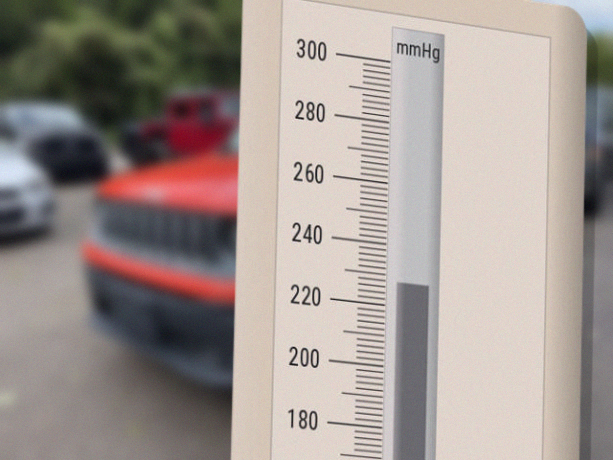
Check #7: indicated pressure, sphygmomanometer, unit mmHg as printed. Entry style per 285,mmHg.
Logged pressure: 228,mmHg
